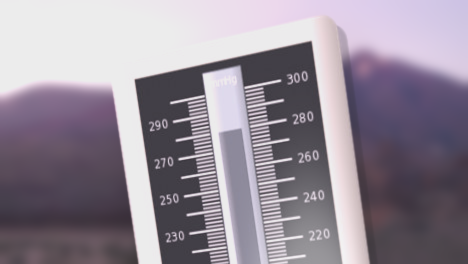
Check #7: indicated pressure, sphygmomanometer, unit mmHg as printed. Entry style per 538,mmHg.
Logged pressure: 280,mmHg
